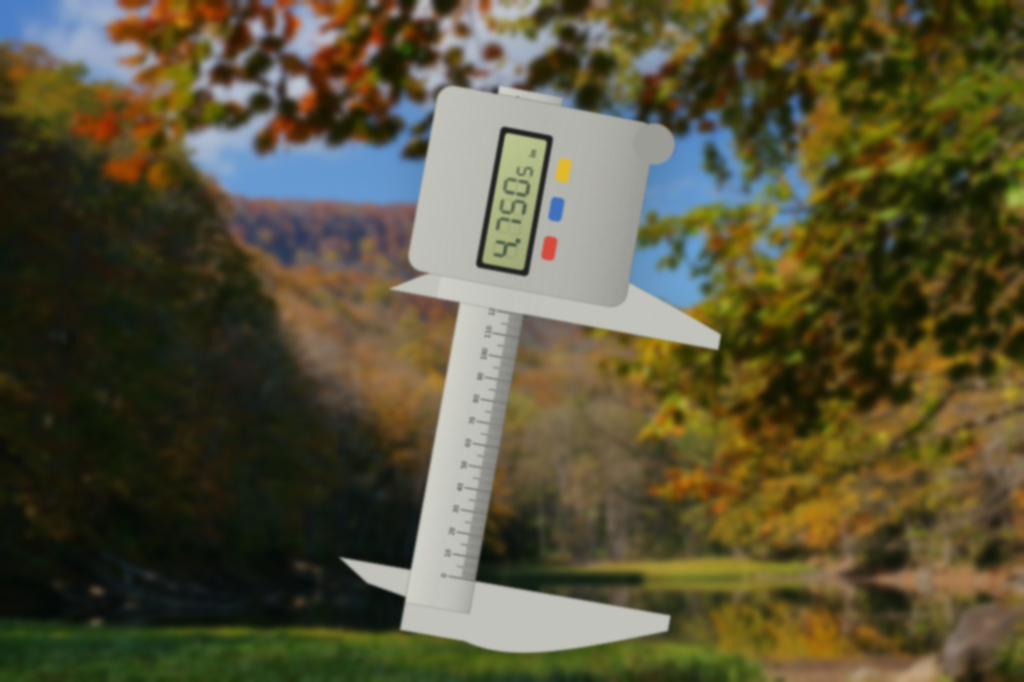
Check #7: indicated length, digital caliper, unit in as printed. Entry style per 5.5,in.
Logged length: 4.7505,in
